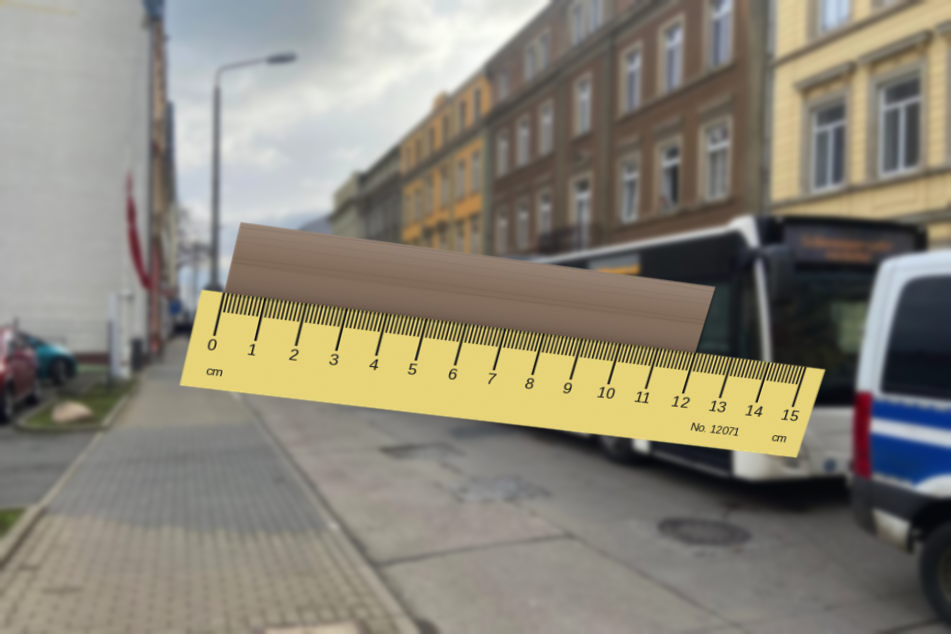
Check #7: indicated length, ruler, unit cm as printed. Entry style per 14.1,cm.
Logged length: 12,cm
